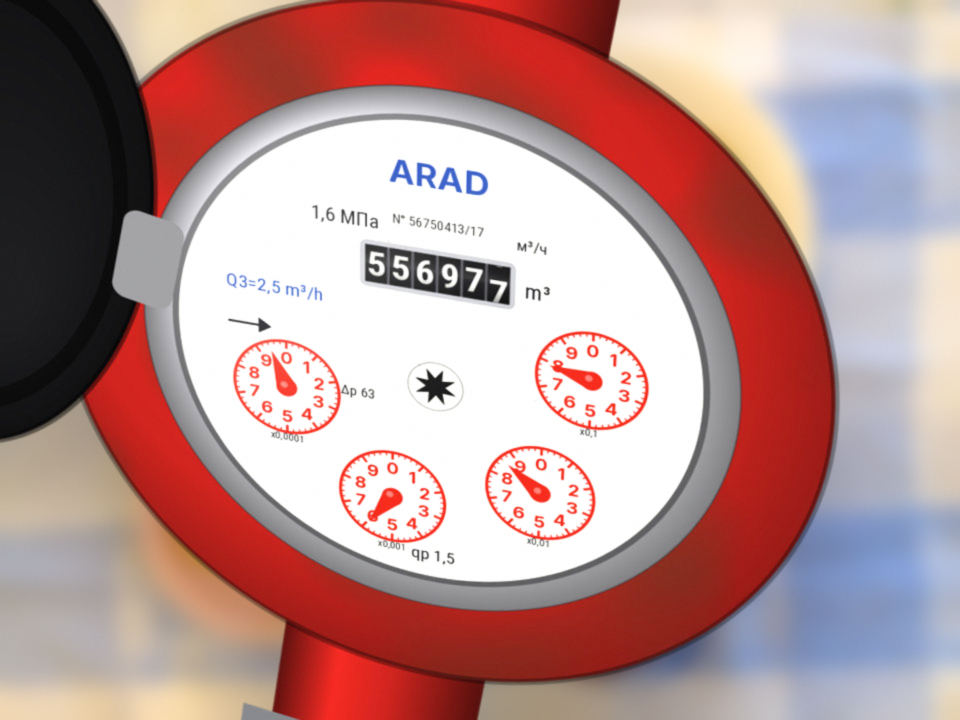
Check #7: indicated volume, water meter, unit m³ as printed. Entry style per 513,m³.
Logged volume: 556976.7859,m³
